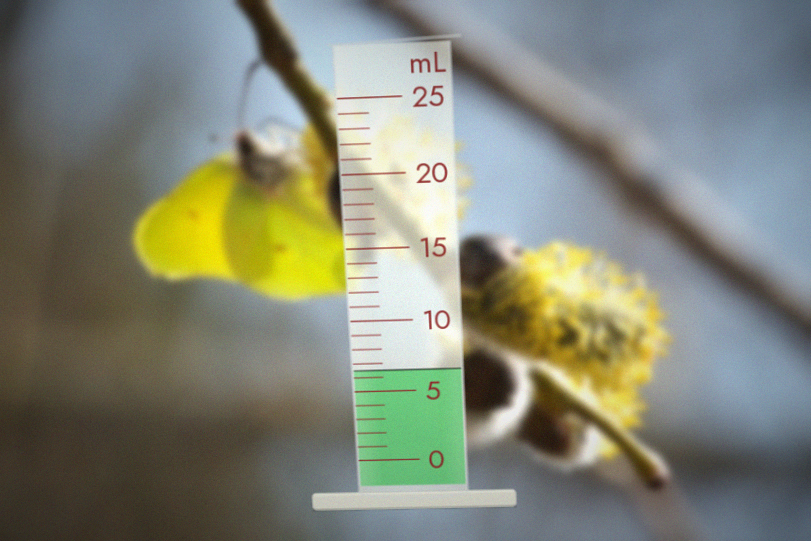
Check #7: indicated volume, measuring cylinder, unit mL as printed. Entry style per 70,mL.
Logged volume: 6.5,mL
